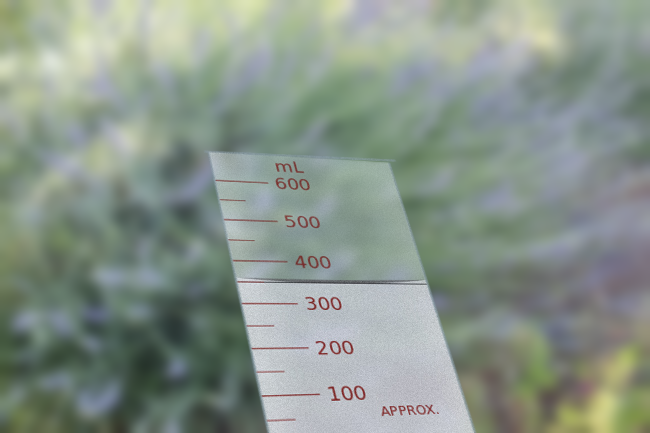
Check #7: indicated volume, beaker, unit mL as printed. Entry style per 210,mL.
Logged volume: 350,mL
